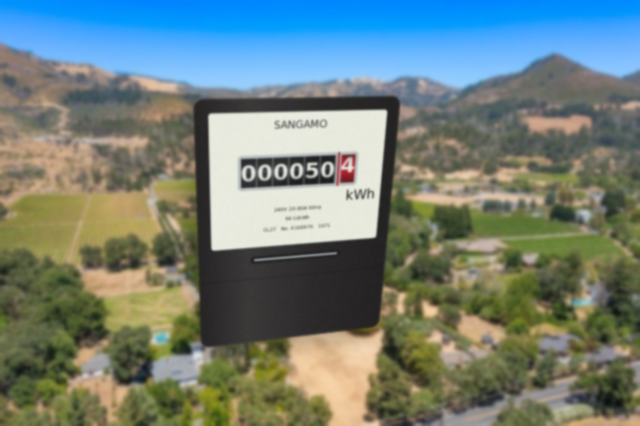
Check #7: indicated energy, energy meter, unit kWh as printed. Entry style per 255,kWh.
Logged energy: 50.4,kWh
